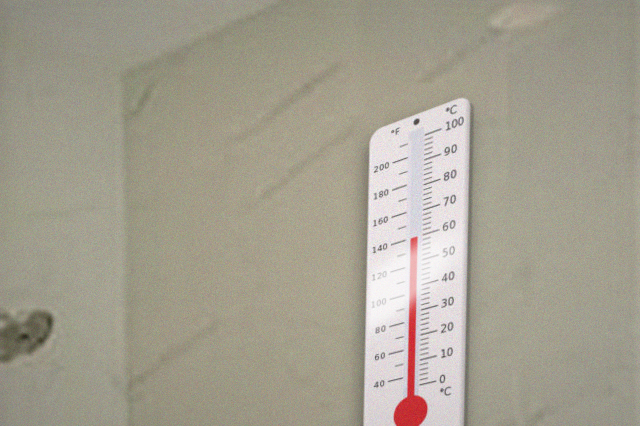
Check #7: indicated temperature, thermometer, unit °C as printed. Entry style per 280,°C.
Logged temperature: 60,°C
